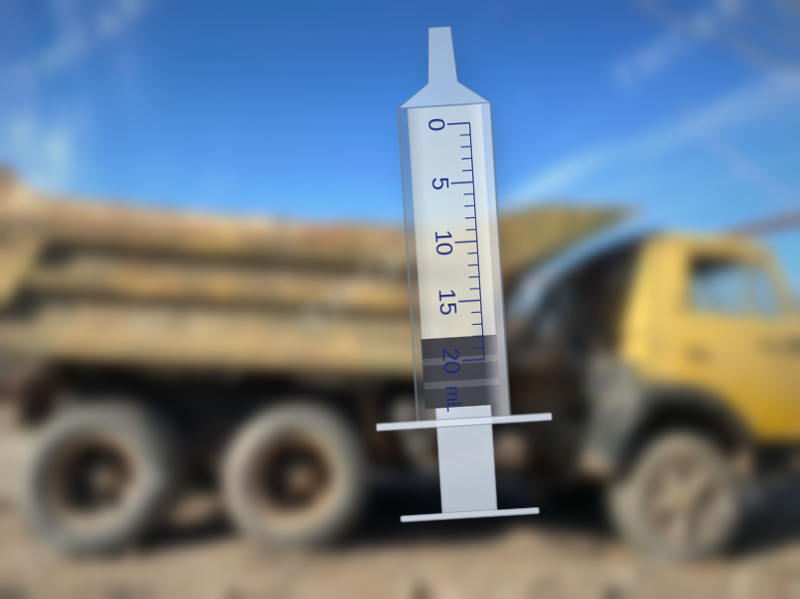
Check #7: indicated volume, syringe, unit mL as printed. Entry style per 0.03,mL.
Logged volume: 18,mL
